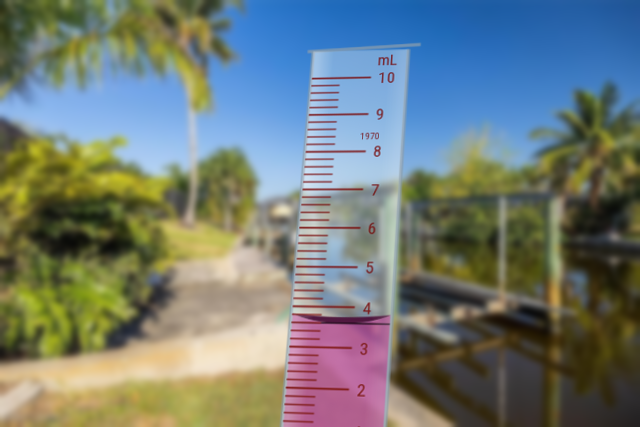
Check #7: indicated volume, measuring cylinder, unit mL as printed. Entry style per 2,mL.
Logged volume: 3.6,mL
